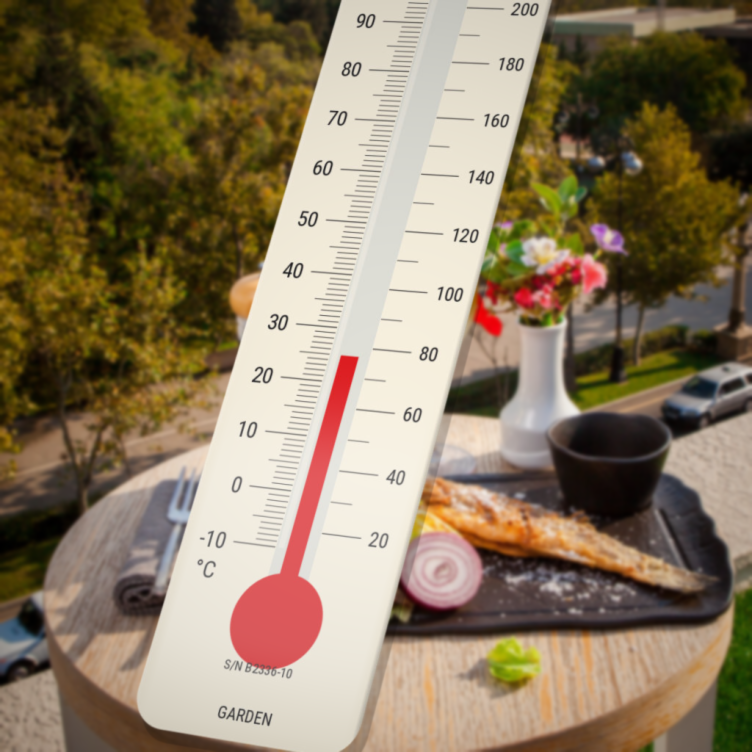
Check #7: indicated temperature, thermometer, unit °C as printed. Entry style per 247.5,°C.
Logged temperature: 25,°C
